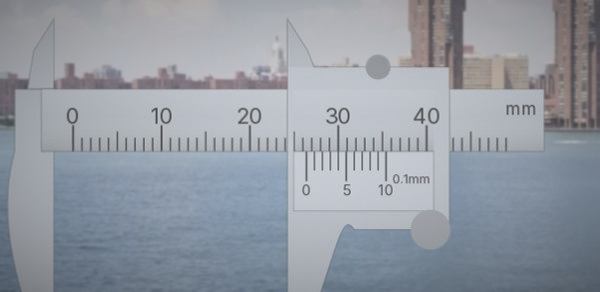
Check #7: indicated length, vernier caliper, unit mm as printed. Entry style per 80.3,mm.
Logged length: 26.4,mm
